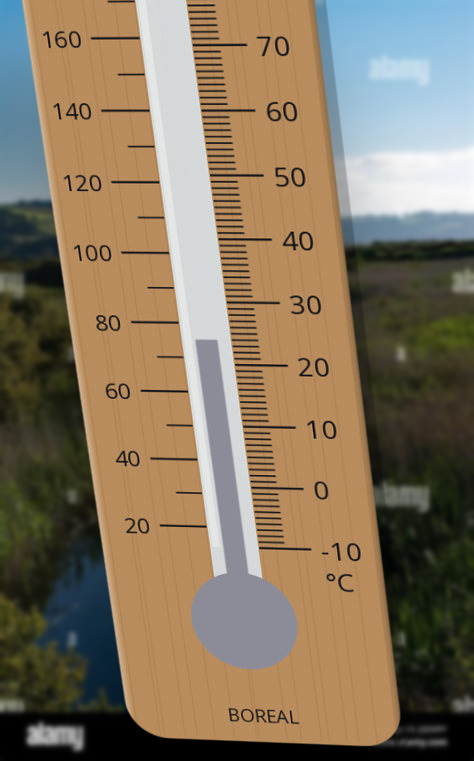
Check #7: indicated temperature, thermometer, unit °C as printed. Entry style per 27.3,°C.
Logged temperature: 24,°C
